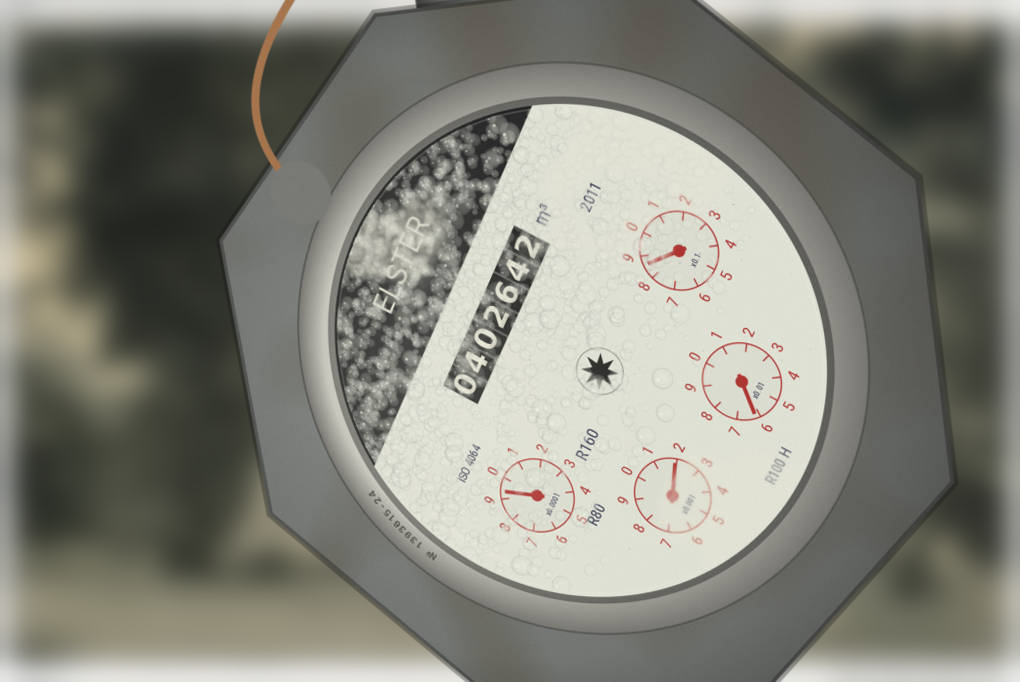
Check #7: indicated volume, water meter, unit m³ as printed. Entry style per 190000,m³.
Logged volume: 402642.8619,m³
